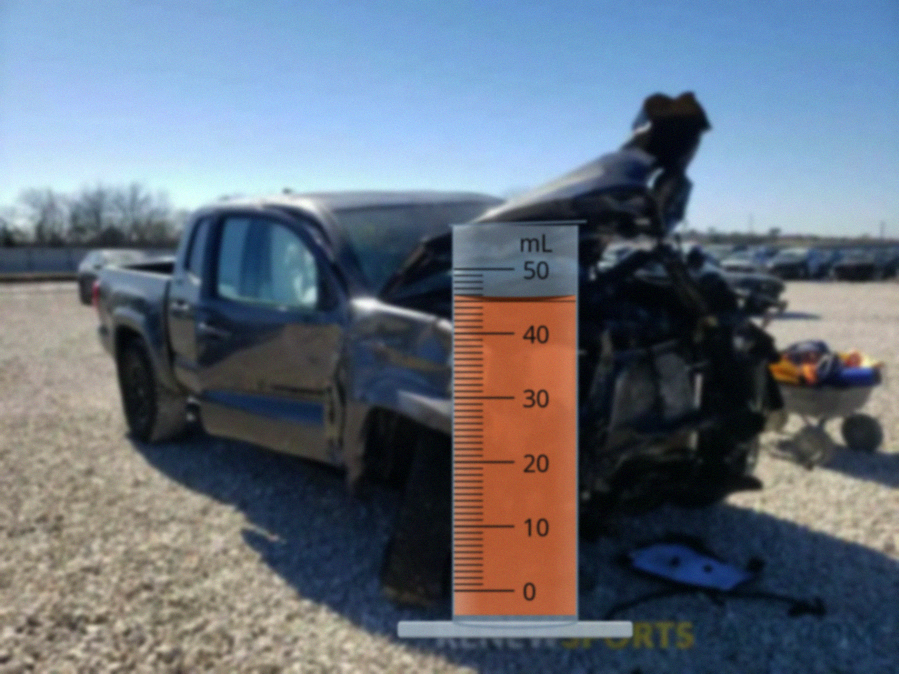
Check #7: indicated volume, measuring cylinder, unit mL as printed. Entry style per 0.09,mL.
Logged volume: 45,mL
